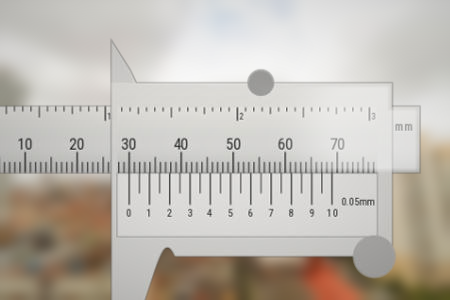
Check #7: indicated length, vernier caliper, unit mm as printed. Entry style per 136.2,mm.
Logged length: 30.0,mm
